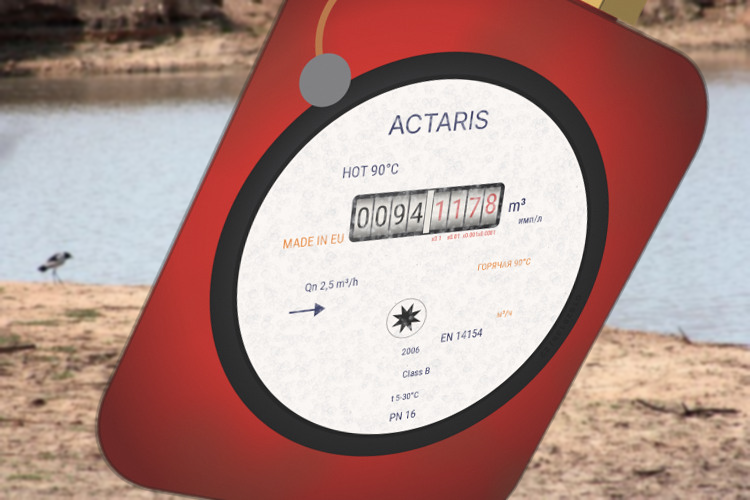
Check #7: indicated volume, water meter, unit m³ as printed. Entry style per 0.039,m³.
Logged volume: 94.1178,m³
